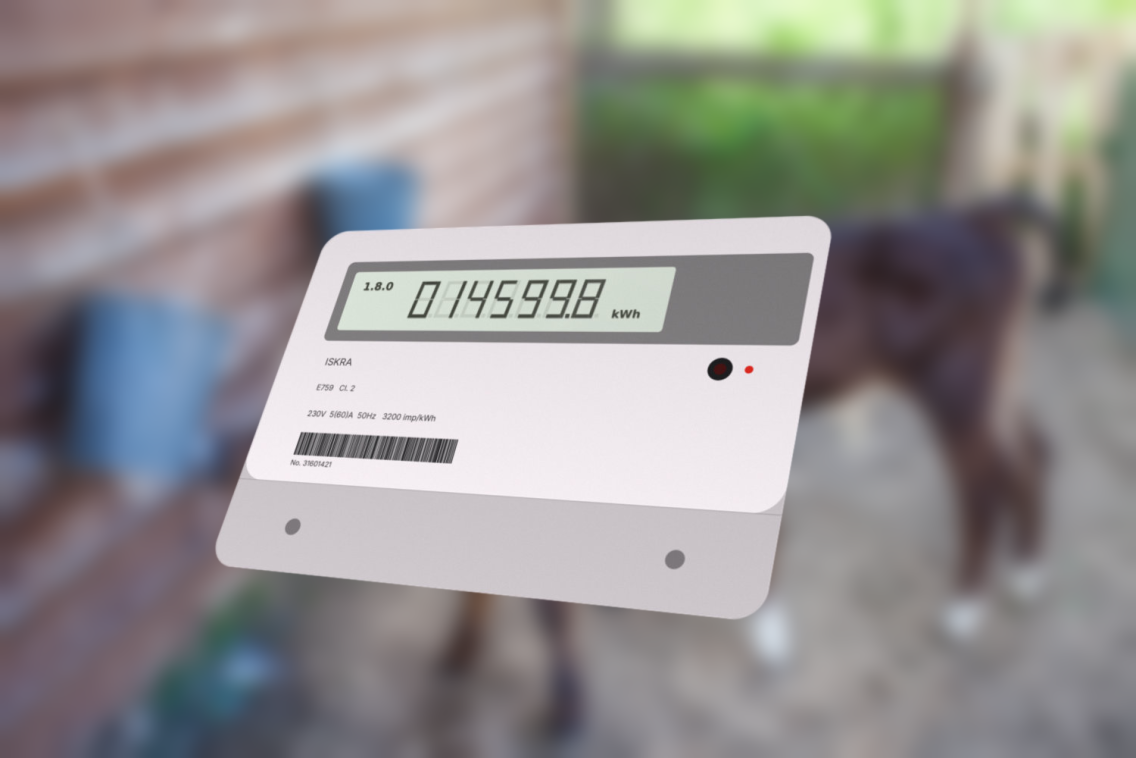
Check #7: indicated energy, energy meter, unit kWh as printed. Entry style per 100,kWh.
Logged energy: 14599.8,kWh
